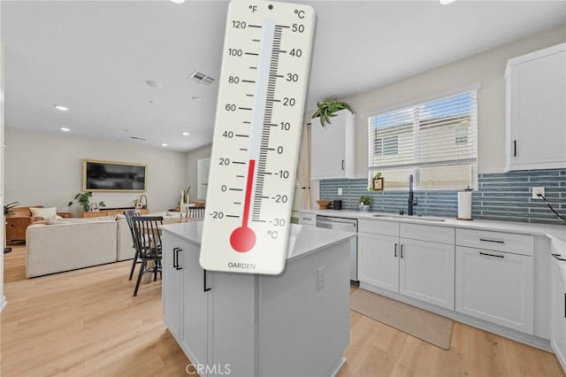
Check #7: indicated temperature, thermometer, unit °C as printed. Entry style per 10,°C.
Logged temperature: -5,°C
